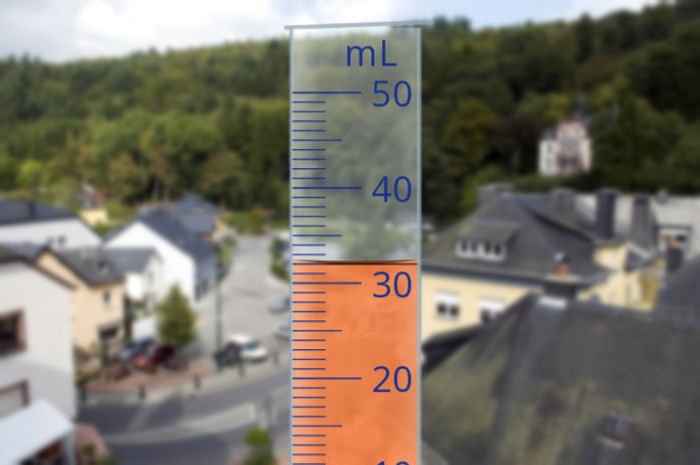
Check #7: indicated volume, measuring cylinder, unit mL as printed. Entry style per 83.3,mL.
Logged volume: 32,mL
